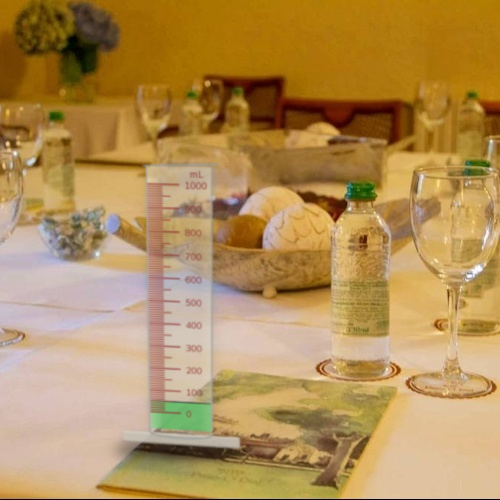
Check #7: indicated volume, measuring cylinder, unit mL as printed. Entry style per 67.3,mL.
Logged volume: 50,mL
